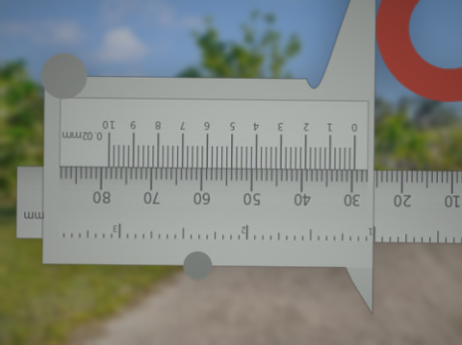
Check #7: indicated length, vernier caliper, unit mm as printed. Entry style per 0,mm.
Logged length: 29.5,mm
